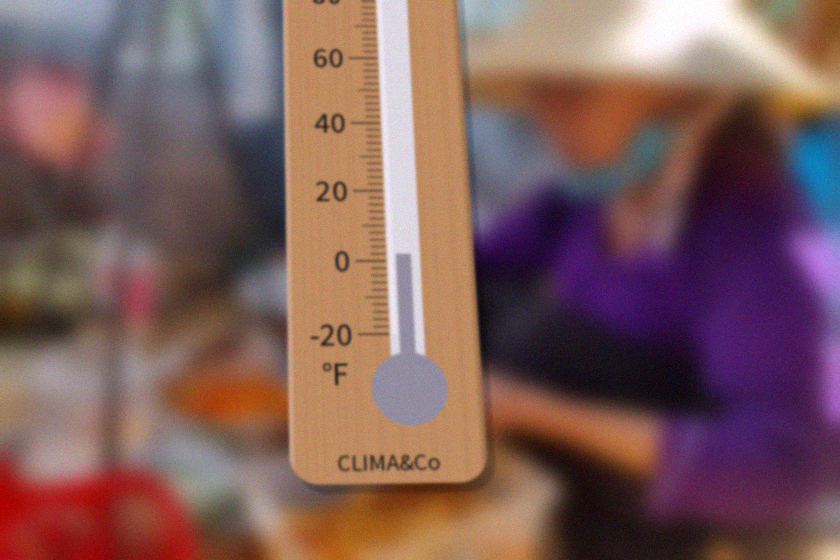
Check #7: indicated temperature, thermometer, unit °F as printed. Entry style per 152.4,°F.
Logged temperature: 2,°F
